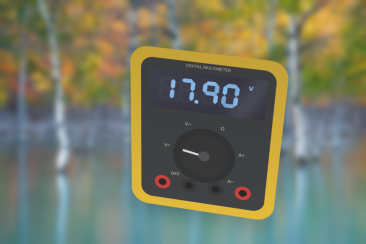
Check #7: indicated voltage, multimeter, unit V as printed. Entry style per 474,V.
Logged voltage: 17.90,V
